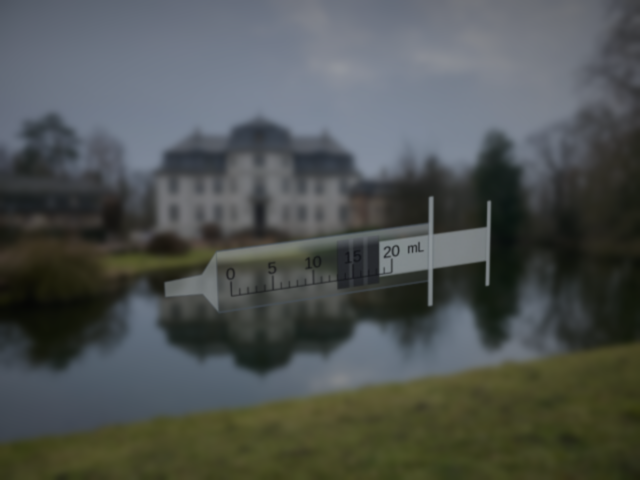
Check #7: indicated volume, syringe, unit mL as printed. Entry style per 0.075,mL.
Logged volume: 13,mL
